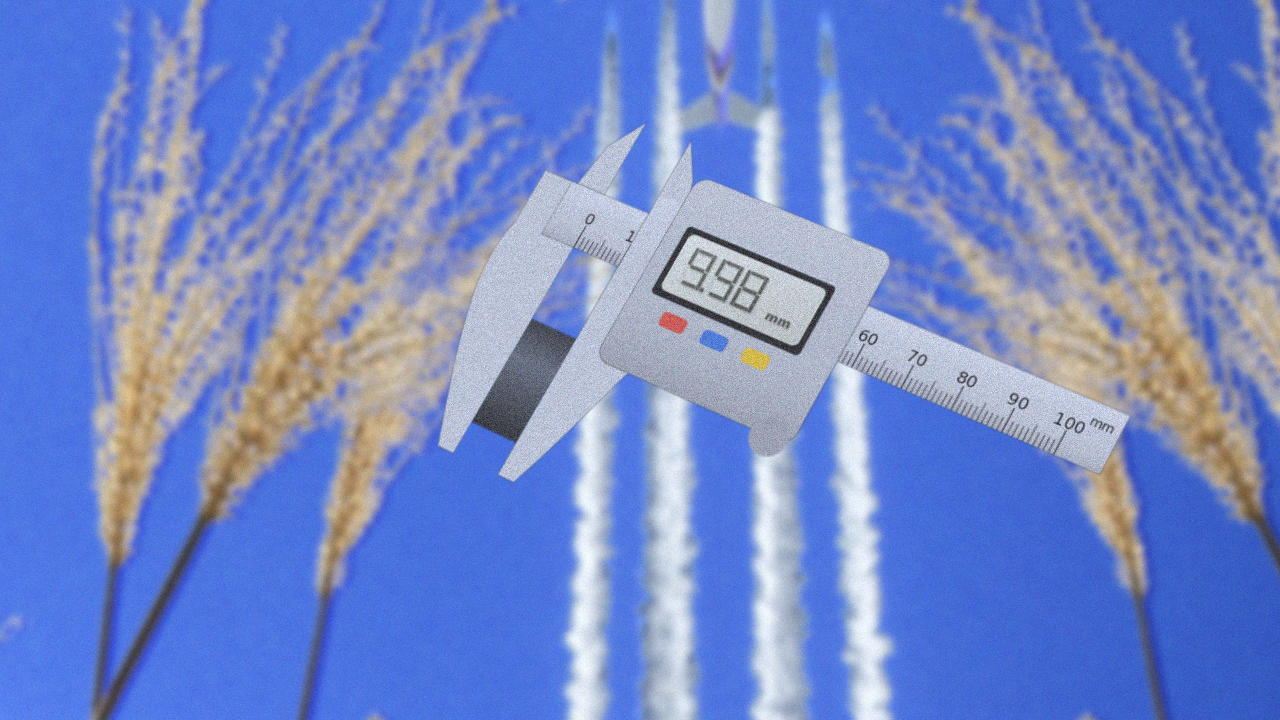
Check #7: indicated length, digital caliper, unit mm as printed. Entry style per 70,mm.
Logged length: 9.98,mm
